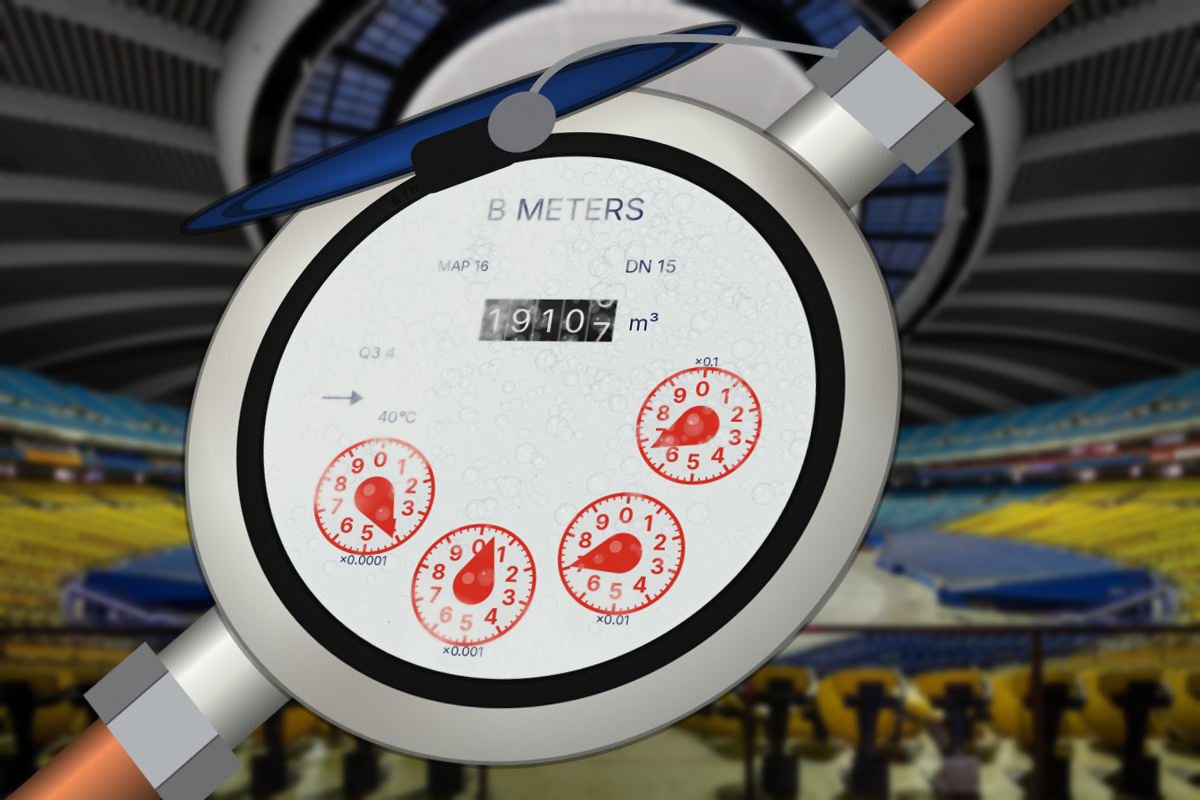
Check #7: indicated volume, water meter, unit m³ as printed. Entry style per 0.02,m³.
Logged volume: 19106.6704,m³
